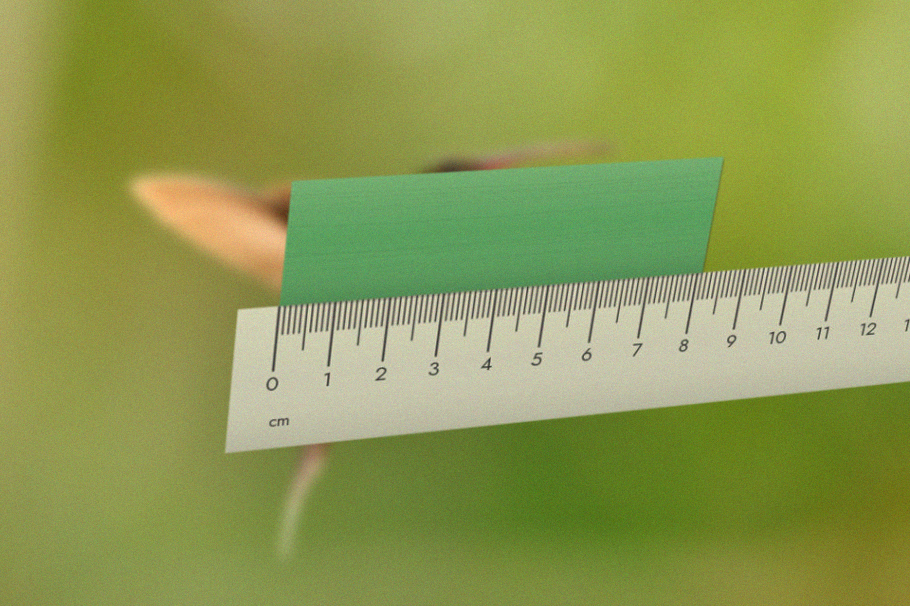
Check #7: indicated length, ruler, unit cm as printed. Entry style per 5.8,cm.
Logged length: 8.1,cm
